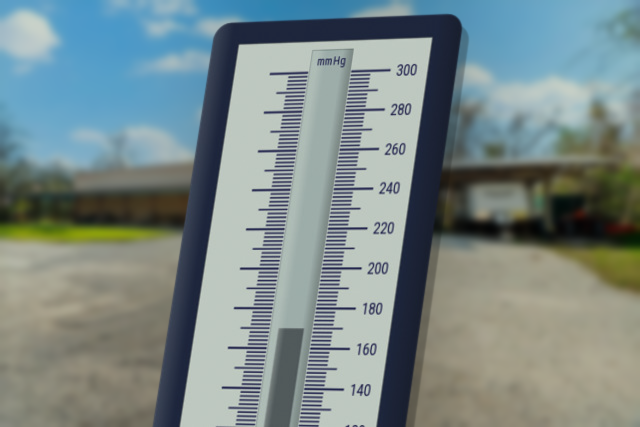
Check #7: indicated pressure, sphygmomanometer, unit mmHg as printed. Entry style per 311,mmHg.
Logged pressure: 170,mmHg
